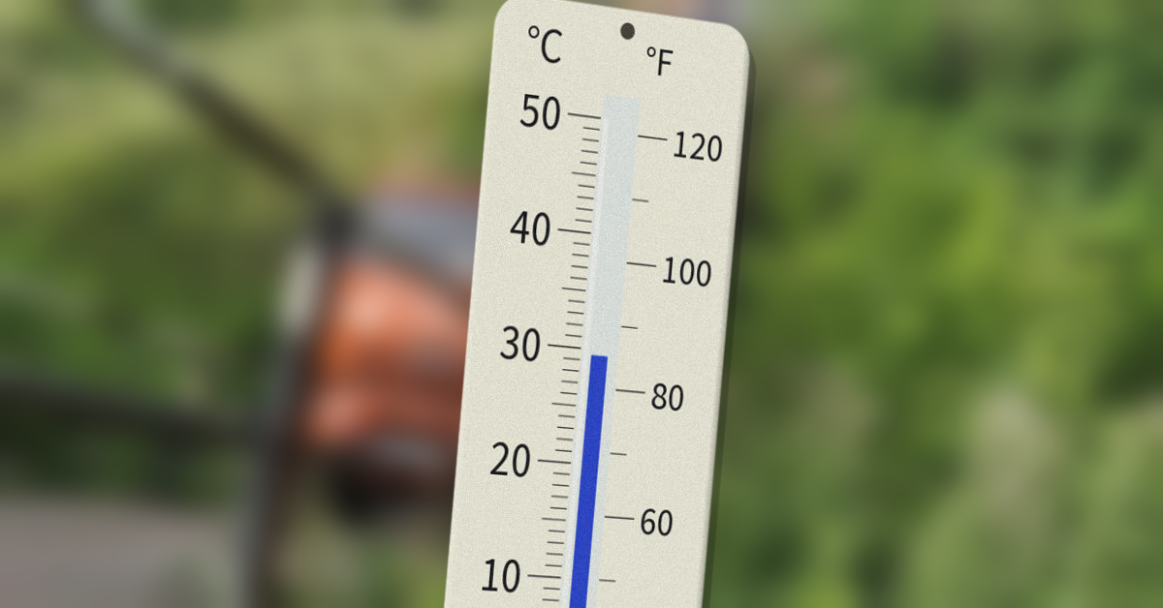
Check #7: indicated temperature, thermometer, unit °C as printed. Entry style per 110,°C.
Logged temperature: 29.5,°C
